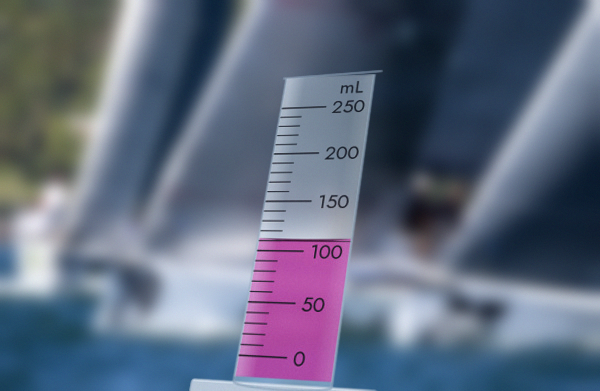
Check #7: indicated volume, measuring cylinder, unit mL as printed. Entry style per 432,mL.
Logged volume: 110,mL
